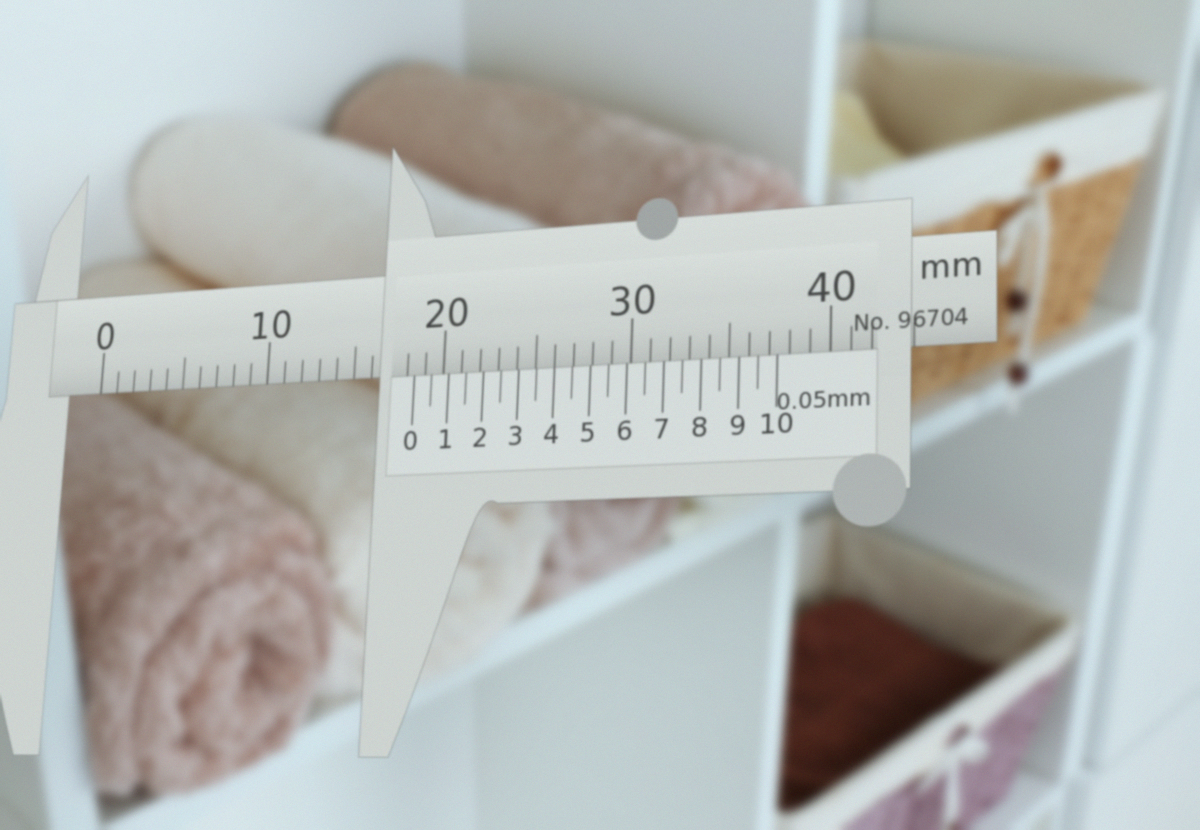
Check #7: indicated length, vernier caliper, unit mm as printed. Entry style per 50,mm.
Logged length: 18.4,mm
